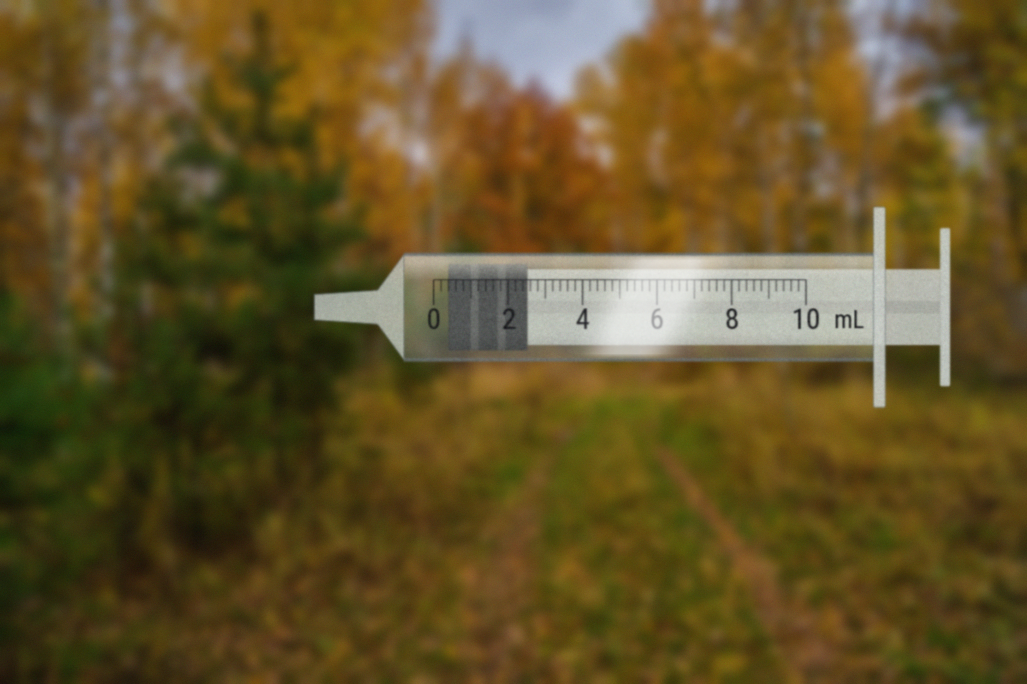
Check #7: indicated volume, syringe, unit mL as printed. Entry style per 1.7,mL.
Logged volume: 0.4,mL
